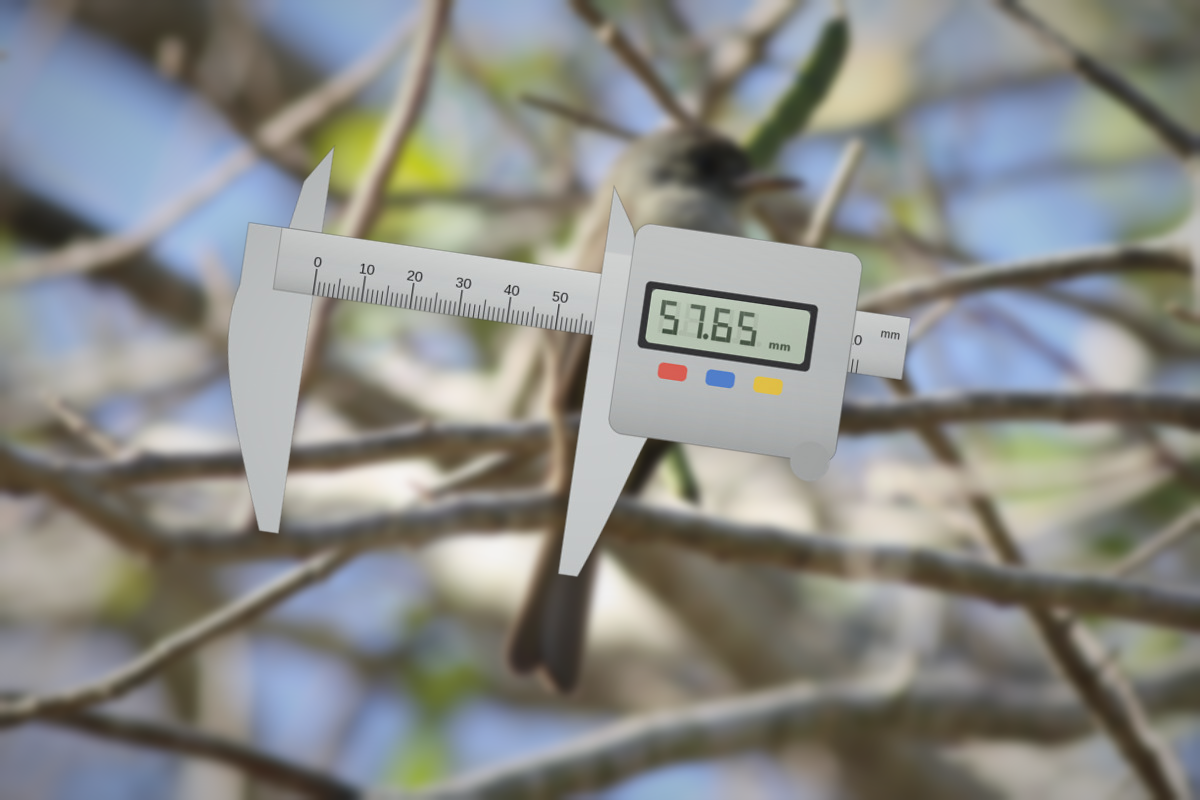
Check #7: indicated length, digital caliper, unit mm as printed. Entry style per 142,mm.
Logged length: 57.65,mm
